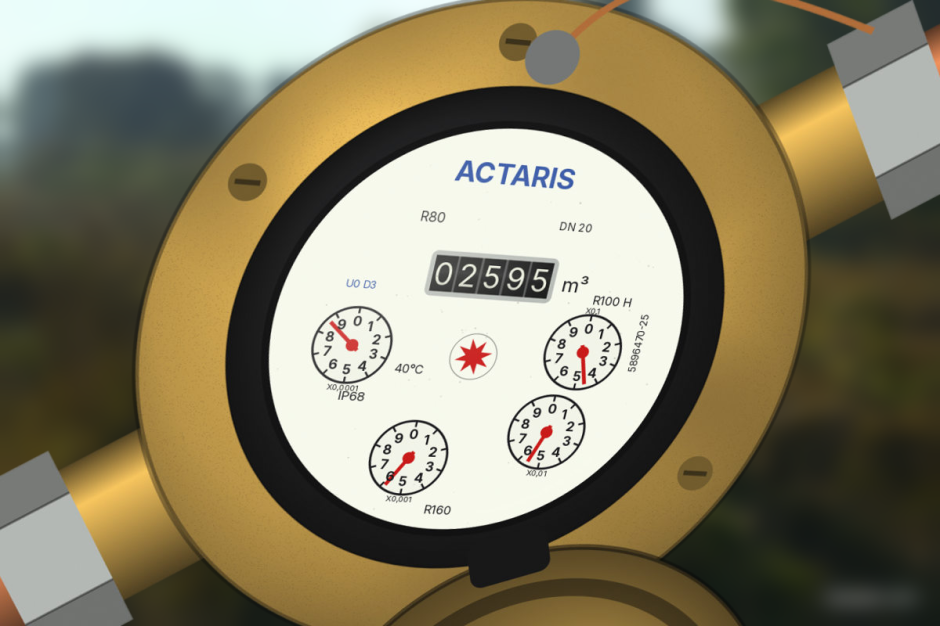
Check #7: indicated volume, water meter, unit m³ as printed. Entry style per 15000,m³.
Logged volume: 2595.4558,m³
